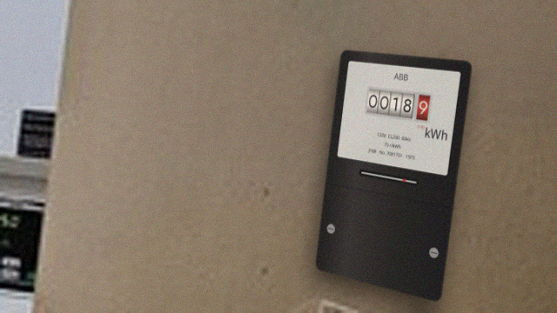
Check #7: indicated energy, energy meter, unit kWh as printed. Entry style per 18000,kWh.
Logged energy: 18.9,kWh
